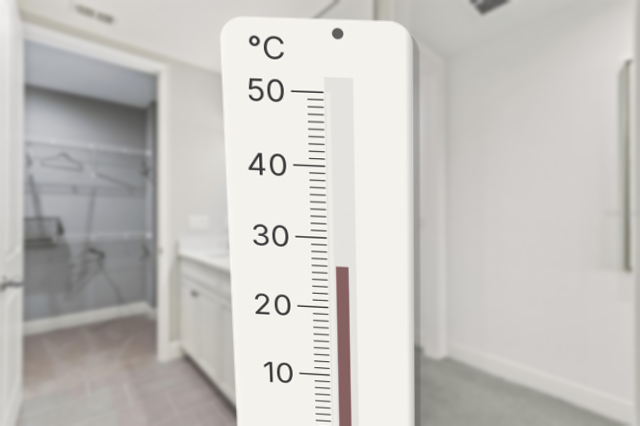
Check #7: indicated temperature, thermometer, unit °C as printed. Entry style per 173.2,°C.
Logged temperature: 26,°C
